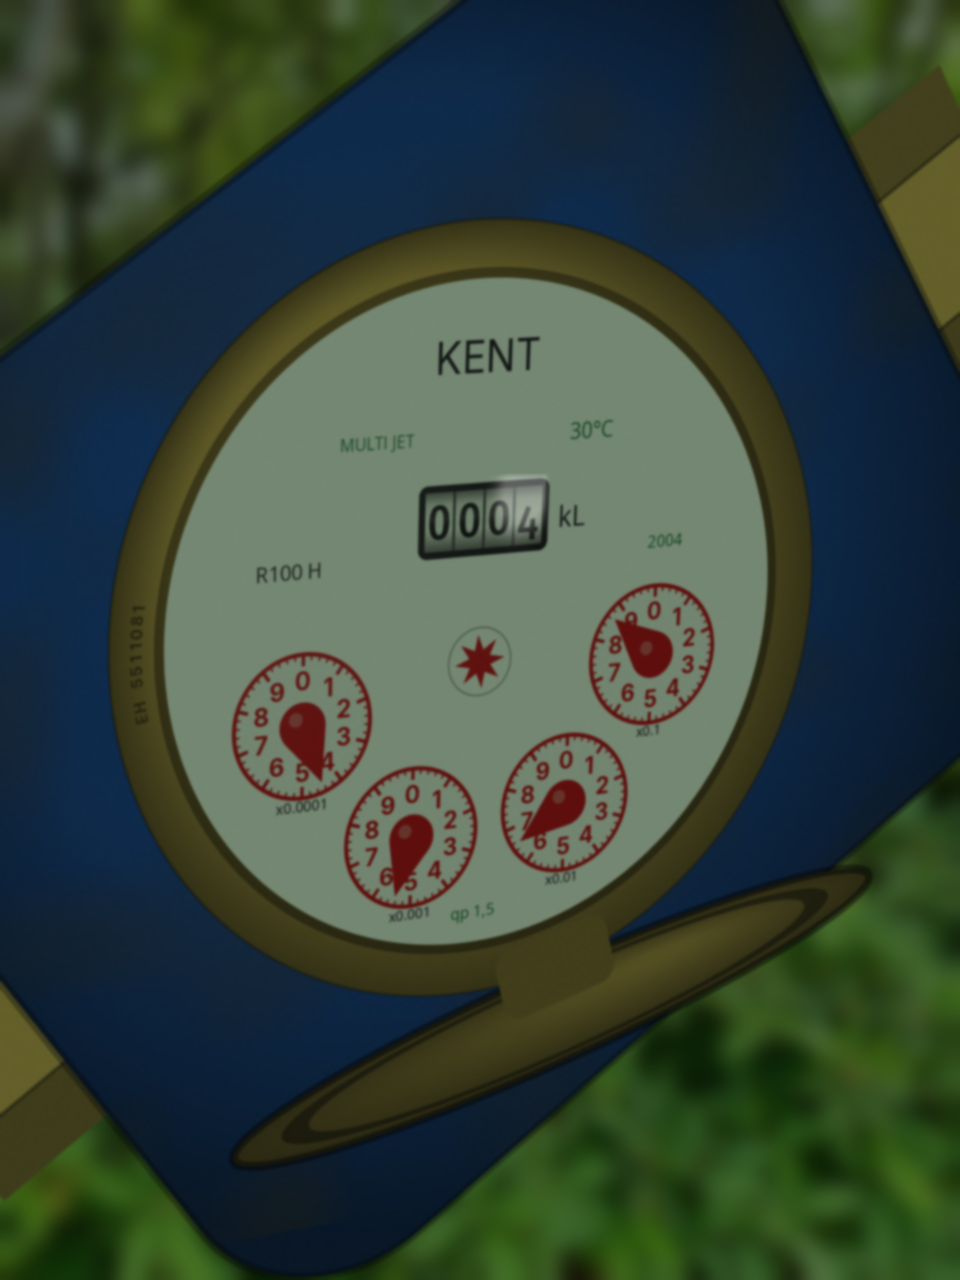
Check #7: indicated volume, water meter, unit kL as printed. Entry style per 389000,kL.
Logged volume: 3.8654,kL
